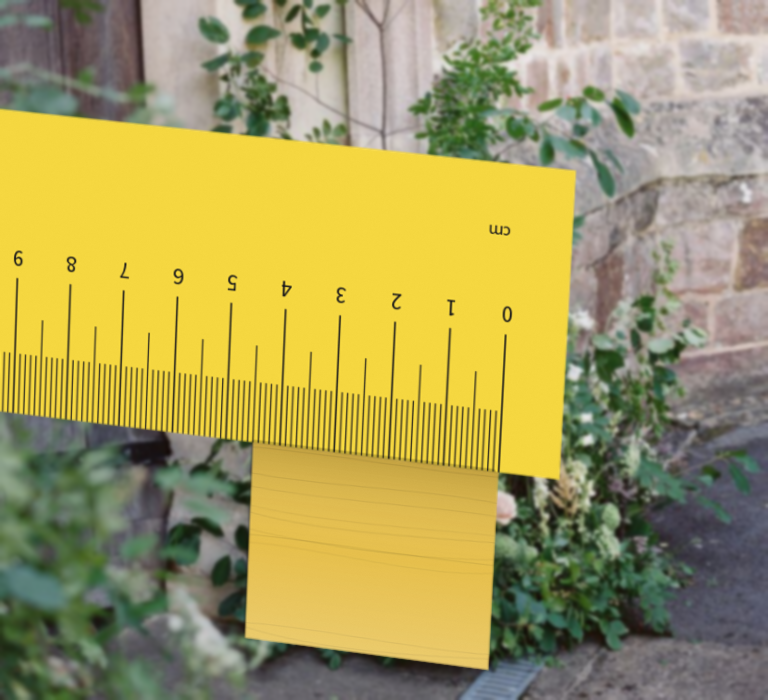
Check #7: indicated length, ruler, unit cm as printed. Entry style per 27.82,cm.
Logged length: 4.5,cm
